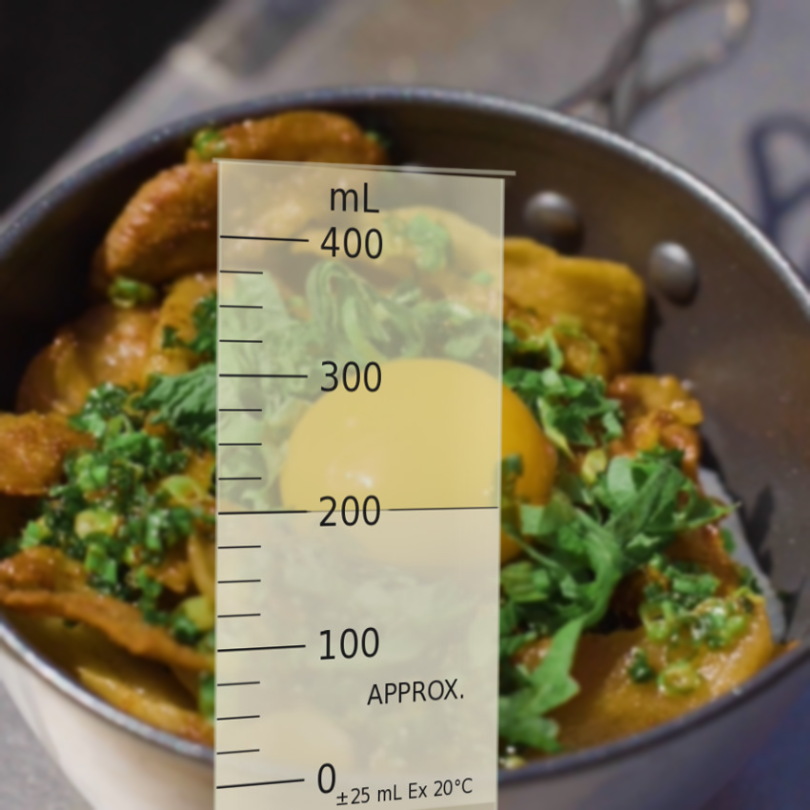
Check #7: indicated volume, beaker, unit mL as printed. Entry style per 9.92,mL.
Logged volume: 200,mL
